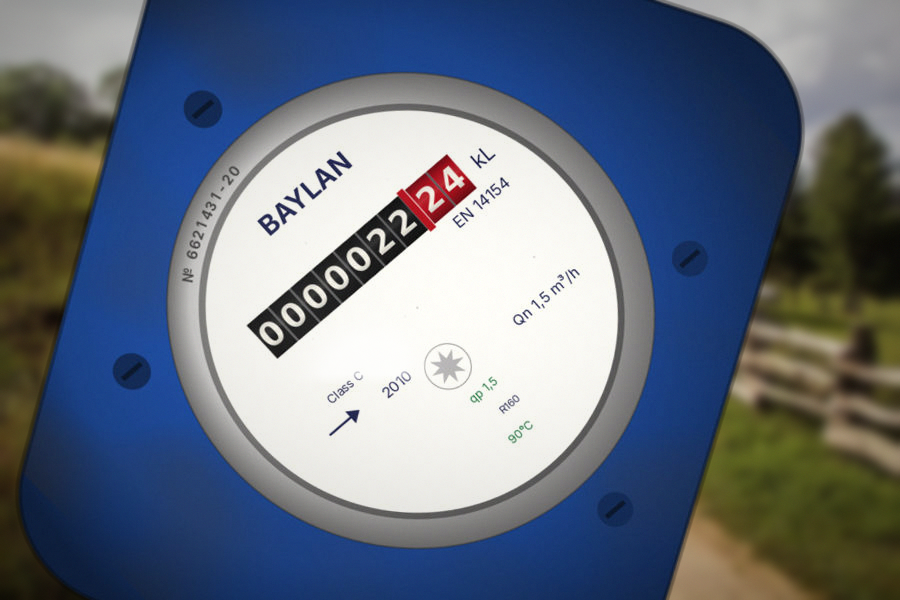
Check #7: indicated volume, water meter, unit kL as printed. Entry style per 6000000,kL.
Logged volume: 22.24,kL
